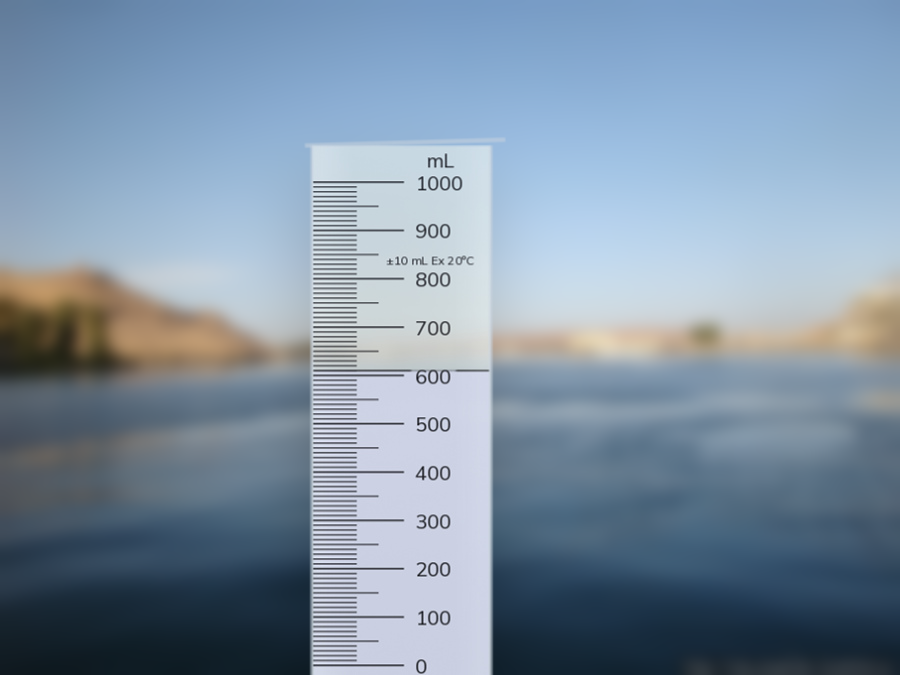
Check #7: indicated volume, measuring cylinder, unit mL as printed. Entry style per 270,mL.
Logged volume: 610,mL
